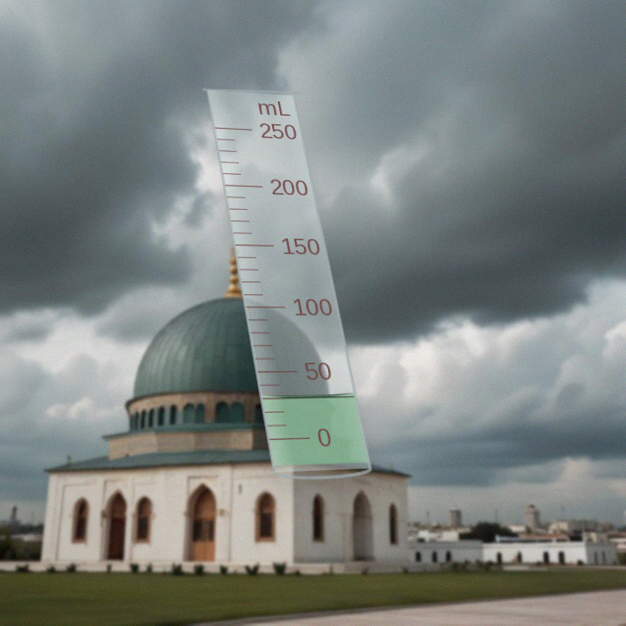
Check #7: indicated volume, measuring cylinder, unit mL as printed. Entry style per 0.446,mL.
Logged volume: 30,mL
